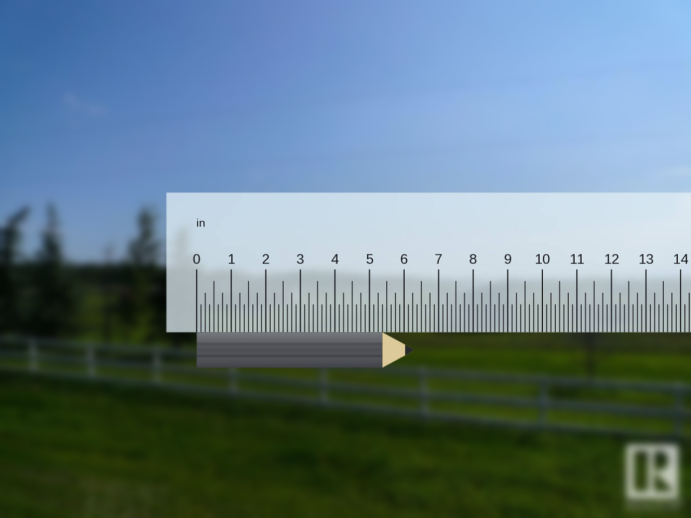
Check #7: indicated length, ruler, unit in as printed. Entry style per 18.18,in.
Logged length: 6.25,in
